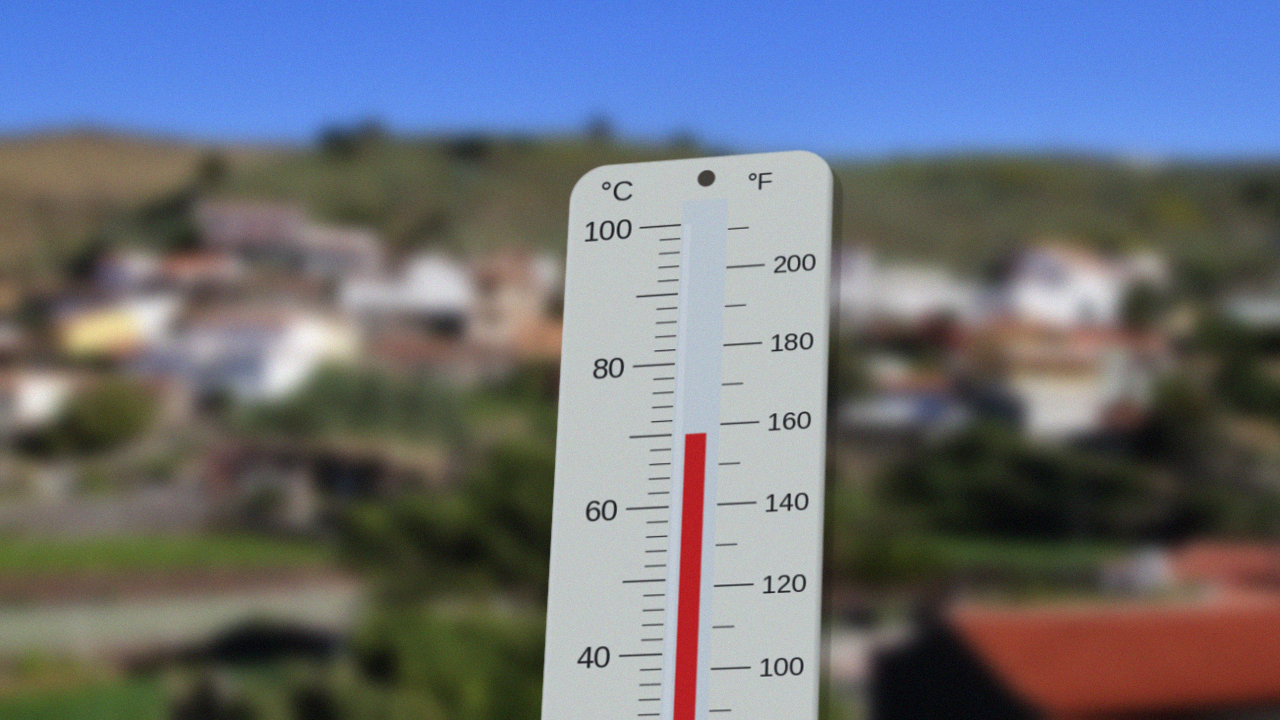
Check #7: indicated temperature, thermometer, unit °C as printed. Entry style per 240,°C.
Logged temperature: 70,°C
